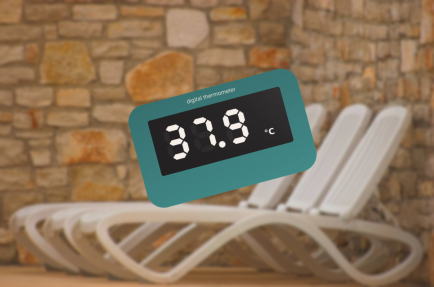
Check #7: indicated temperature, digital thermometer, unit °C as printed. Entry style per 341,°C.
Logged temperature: 37.9,°C
